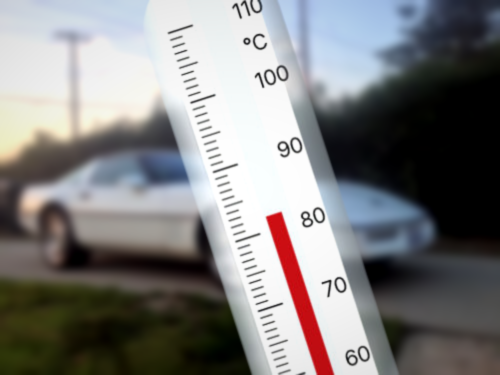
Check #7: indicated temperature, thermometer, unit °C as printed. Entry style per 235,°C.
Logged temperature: 82,°C
